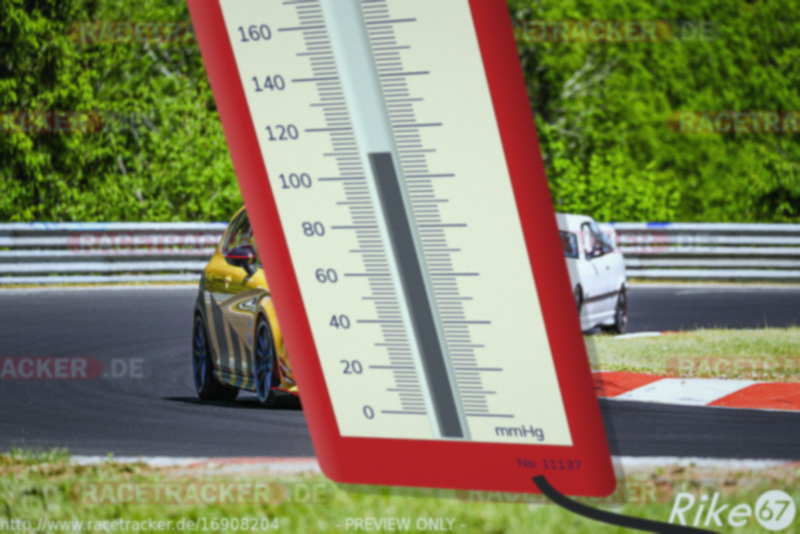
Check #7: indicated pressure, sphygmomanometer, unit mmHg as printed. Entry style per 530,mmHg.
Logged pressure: 110,mmHg
